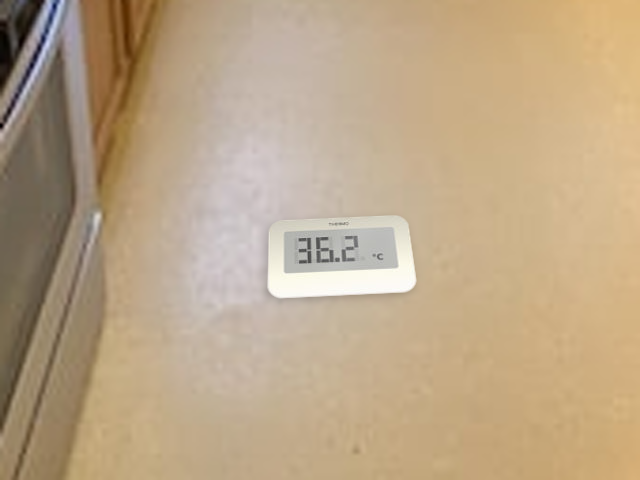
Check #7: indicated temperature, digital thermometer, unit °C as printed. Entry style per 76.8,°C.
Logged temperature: 36.2,°C
